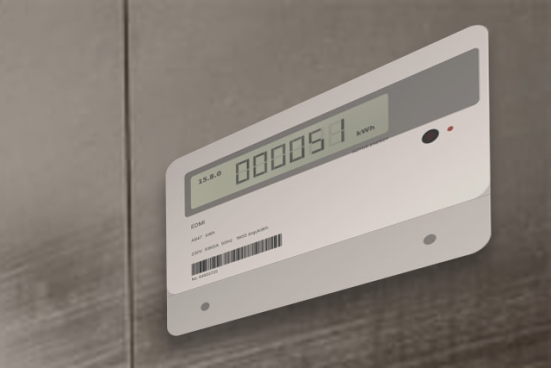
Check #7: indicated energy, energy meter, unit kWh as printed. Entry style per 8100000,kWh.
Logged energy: 51,kWh
